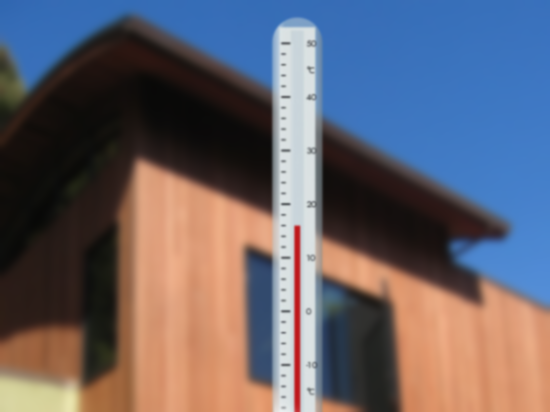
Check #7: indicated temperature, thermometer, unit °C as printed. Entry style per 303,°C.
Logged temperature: 16,°C
